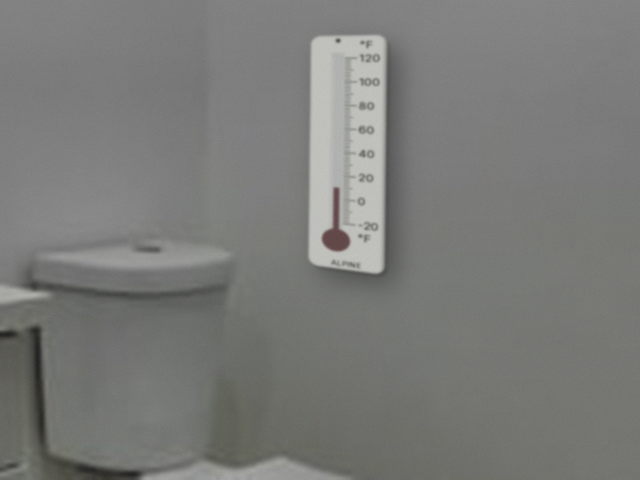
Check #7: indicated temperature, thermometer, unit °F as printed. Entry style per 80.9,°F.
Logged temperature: 10,°F
